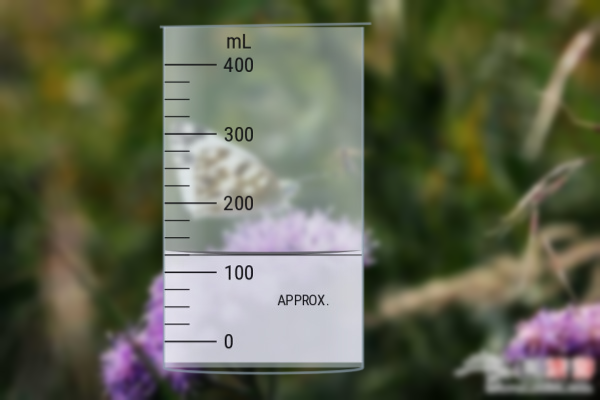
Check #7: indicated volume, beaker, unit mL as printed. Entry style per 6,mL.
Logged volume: 125,mL
